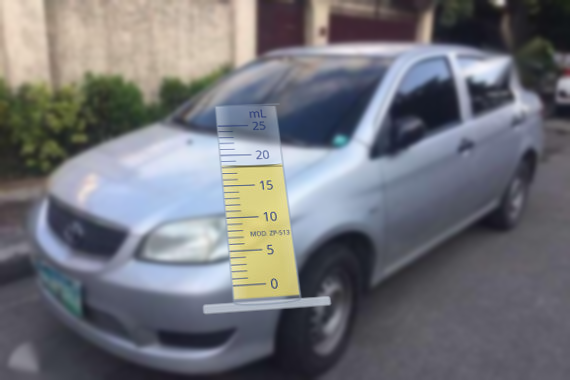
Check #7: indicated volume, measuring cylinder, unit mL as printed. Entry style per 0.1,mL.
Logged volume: 18,mL
